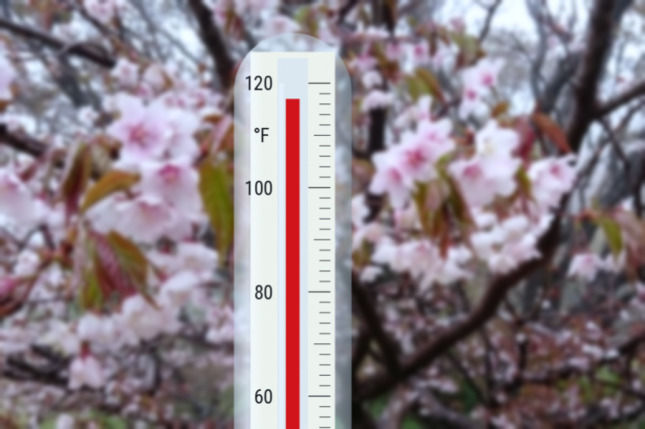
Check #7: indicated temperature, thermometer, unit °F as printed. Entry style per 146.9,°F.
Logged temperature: 117,°F
